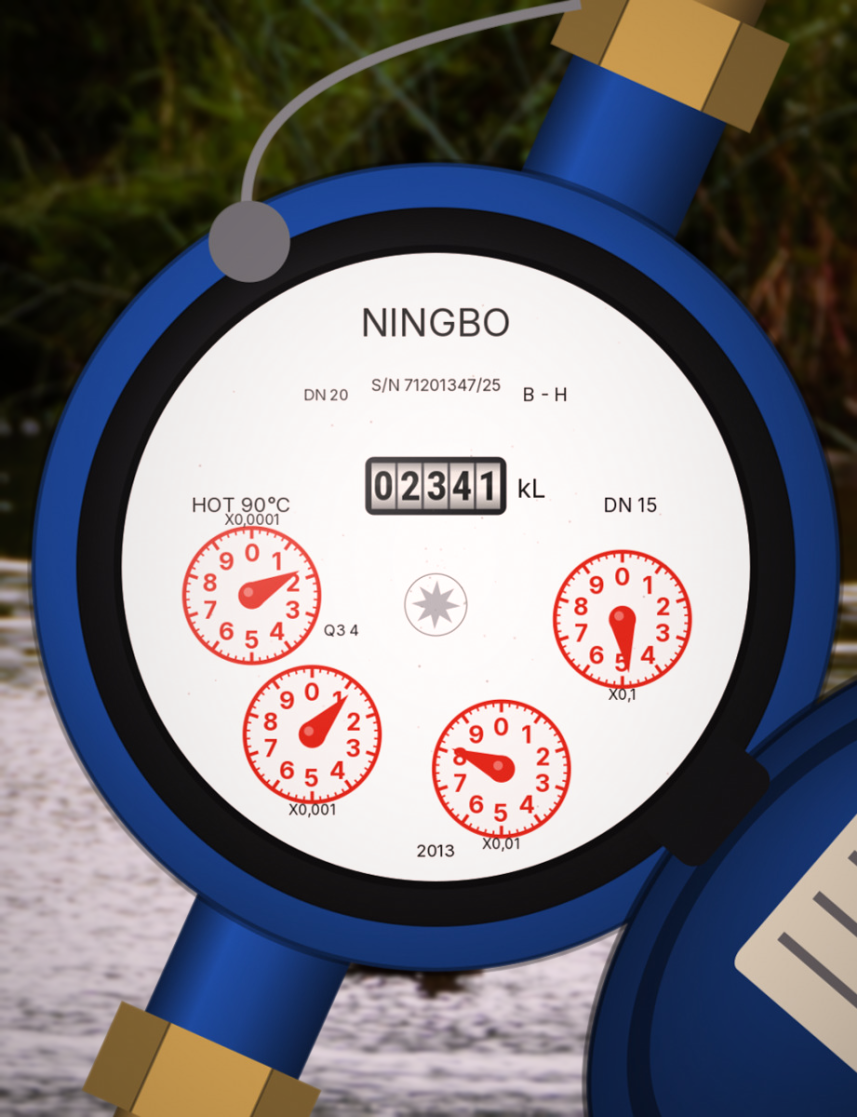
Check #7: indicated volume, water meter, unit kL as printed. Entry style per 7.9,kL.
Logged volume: 2341.4811,kL
